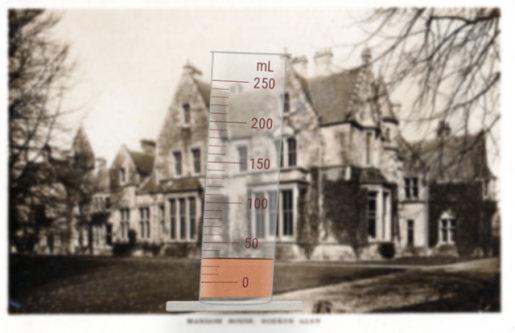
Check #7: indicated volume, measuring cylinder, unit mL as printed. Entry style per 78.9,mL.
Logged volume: 30,mL
